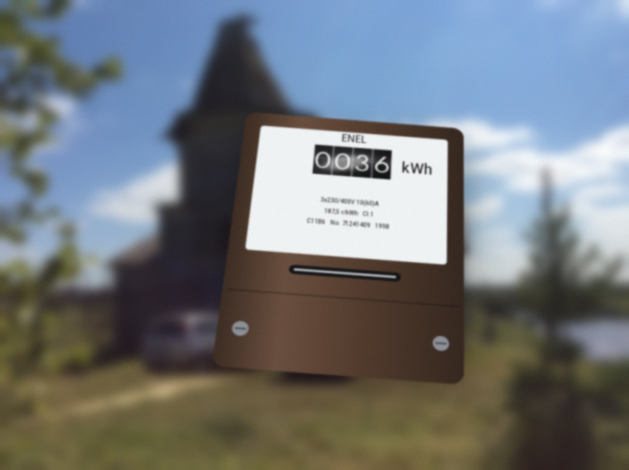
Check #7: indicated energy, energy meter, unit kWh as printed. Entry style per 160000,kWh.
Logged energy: 36,kWh
